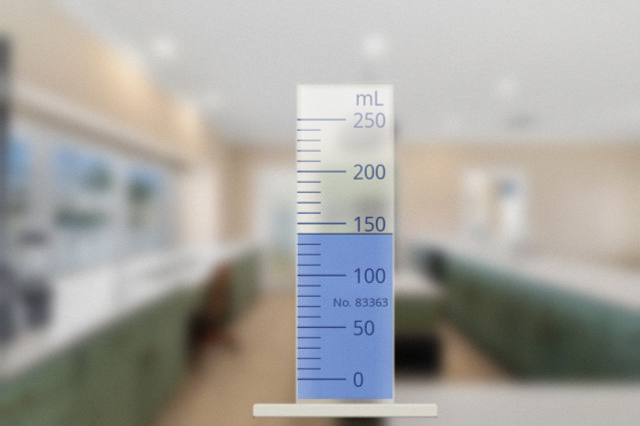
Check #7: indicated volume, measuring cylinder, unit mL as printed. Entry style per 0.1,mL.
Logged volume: 140,mL
